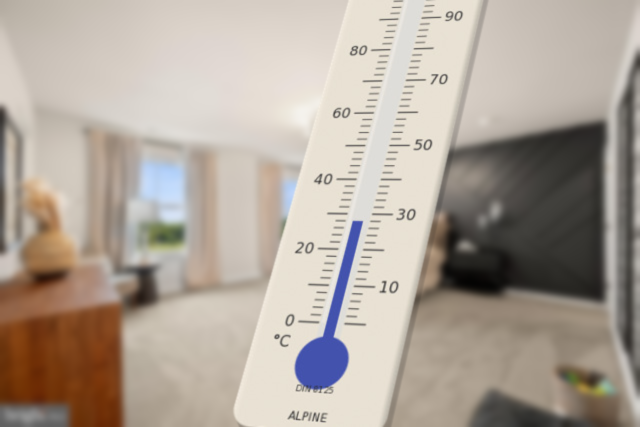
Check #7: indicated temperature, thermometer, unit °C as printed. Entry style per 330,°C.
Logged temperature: 28,°C
